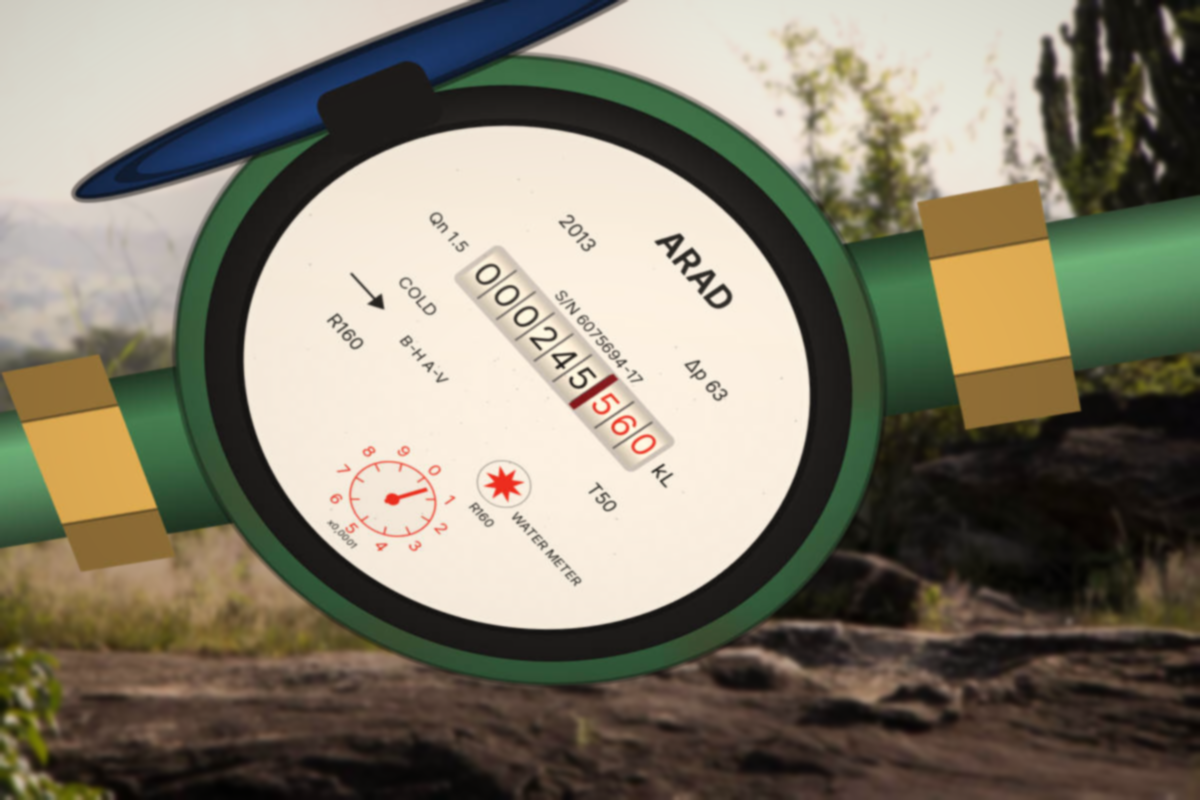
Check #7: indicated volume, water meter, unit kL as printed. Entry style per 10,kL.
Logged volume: 245.5600,kL
